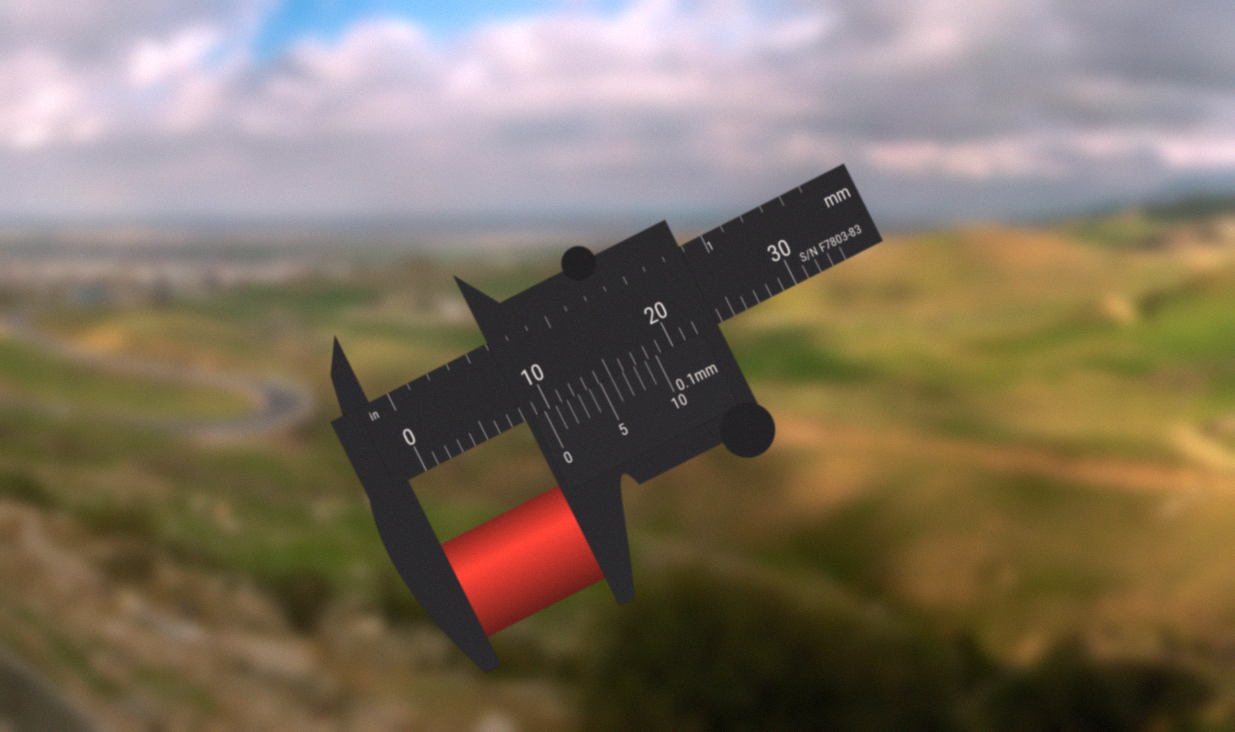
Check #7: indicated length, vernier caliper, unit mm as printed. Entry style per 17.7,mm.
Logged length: 9.6,mm
